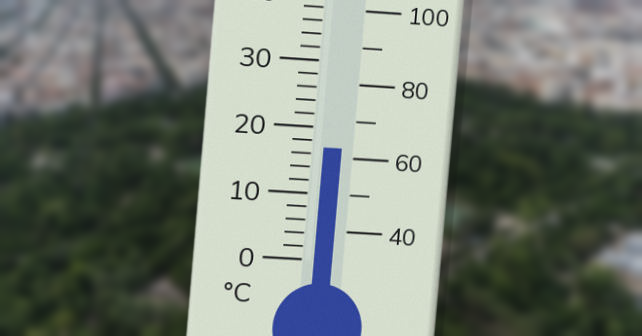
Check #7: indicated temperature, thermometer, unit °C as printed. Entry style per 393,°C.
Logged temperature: 17,°C
